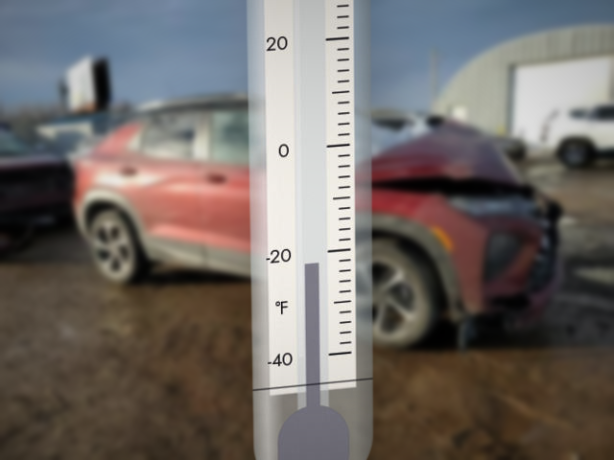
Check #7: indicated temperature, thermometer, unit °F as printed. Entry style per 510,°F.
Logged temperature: -22,°F
